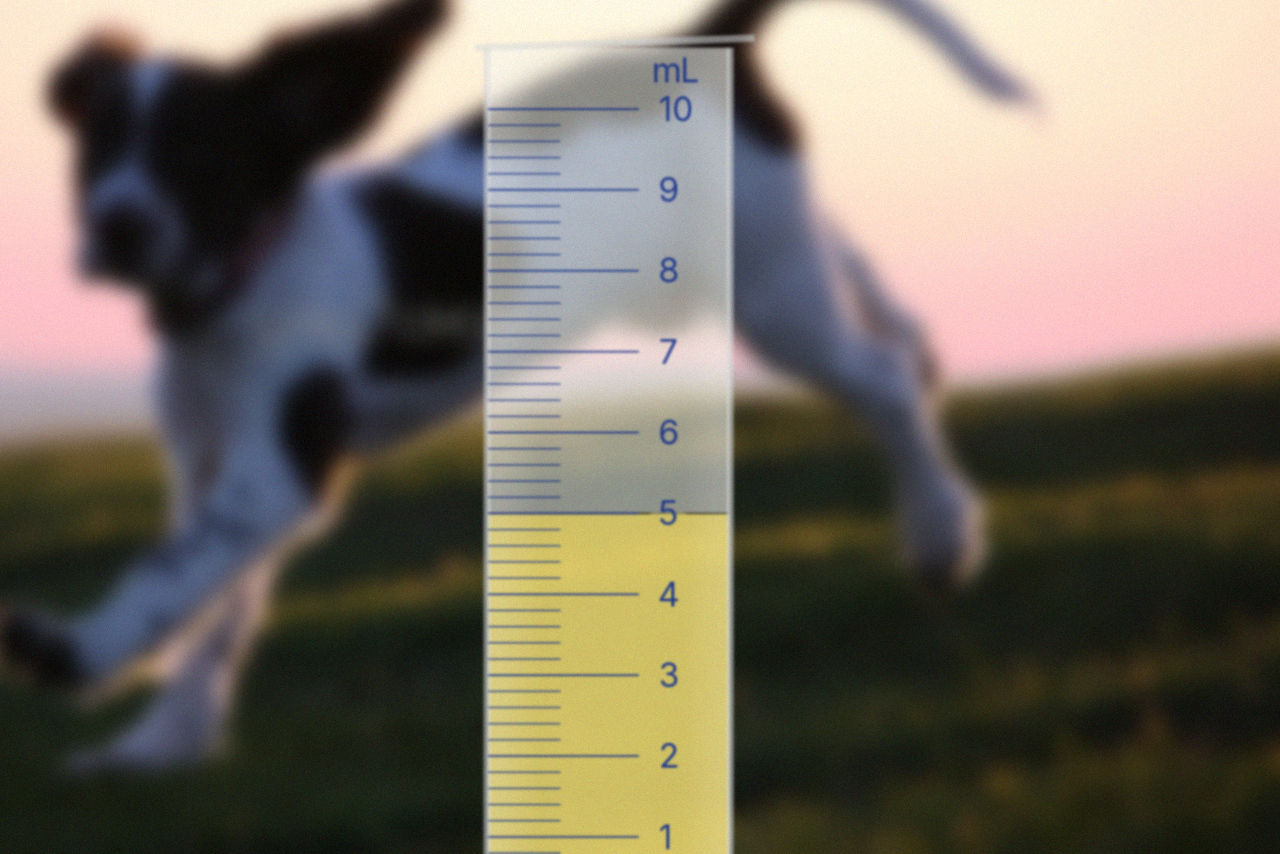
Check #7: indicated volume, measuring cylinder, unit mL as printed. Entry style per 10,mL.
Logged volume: 5,mL
